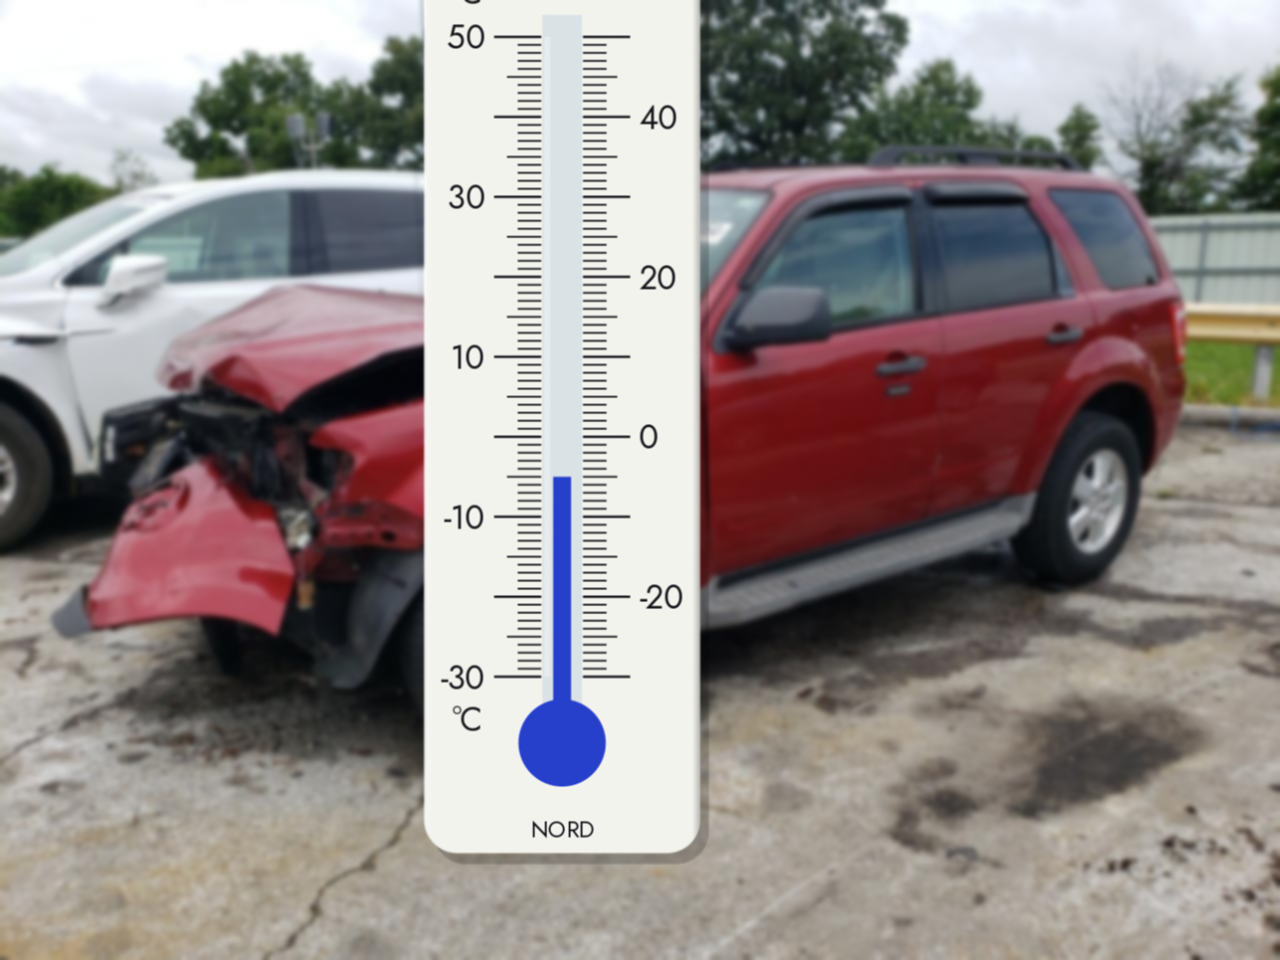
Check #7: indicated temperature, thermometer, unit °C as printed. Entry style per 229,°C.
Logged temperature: -5,°C
